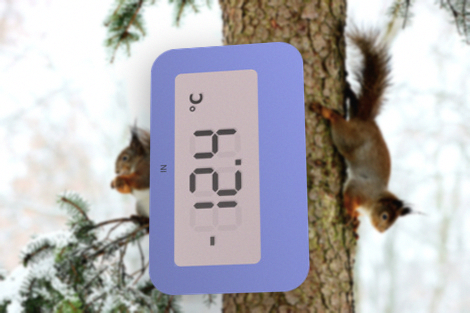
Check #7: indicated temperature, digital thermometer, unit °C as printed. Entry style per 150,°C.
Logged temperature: -12.4,°C
